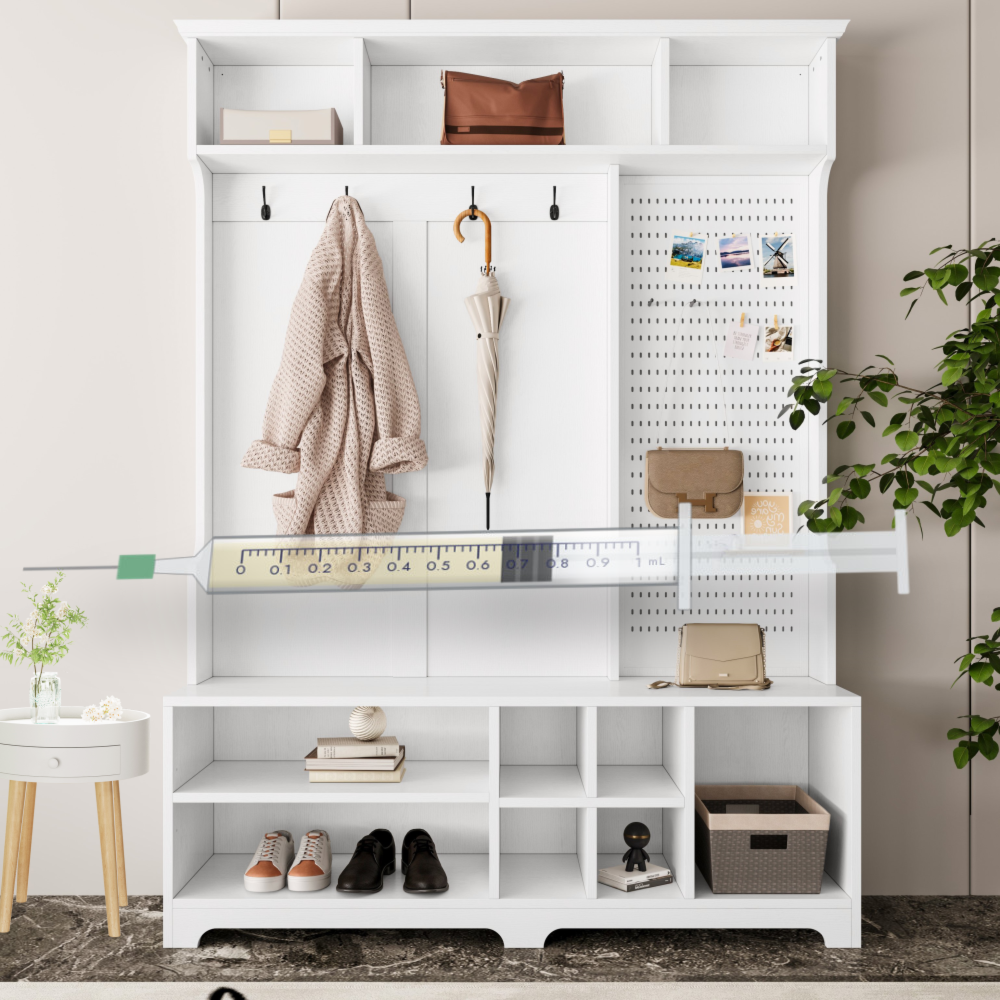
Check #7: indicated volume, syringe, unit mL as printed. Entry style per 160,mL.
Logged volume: 0.66,mL
